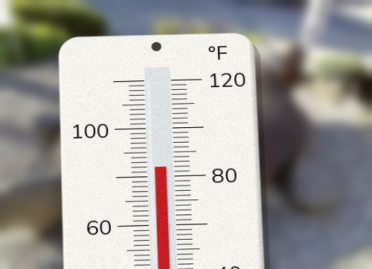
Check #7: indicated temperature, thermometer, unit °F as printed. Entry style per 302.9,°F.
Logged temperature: 84,°F
